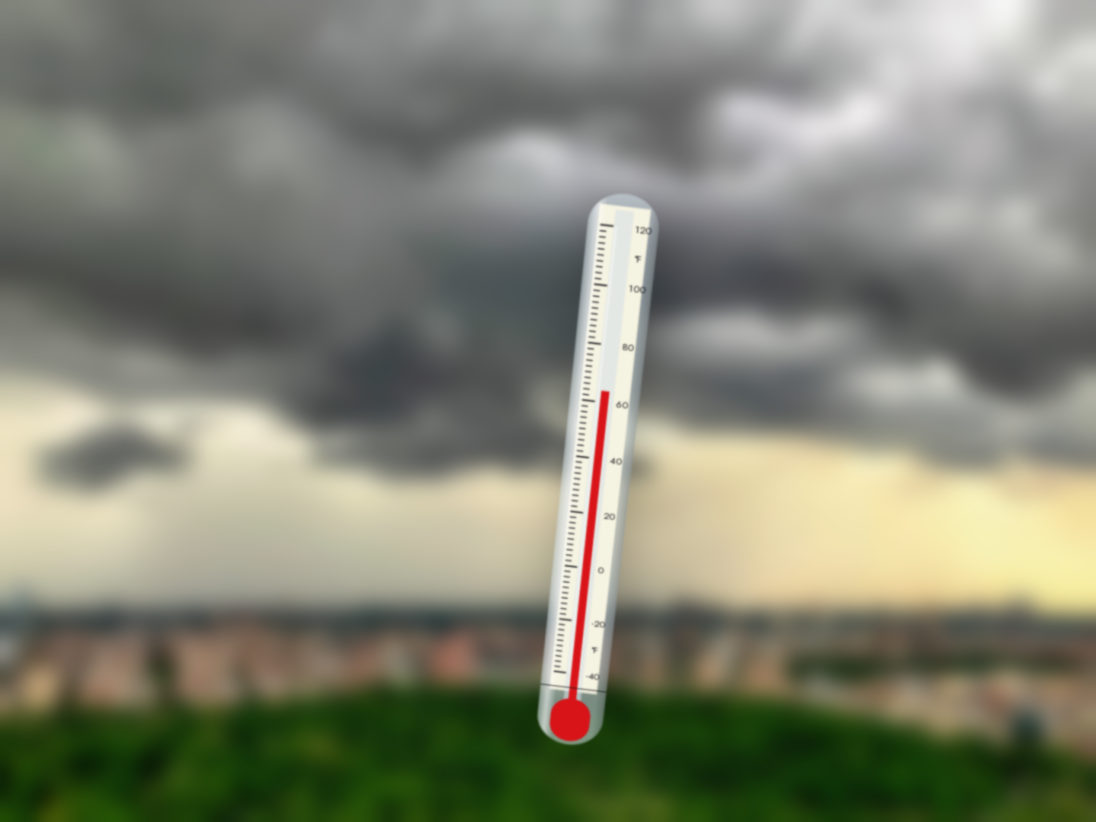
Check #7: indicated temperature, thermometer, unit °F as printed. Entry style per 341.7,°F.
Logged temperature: 64,°F
